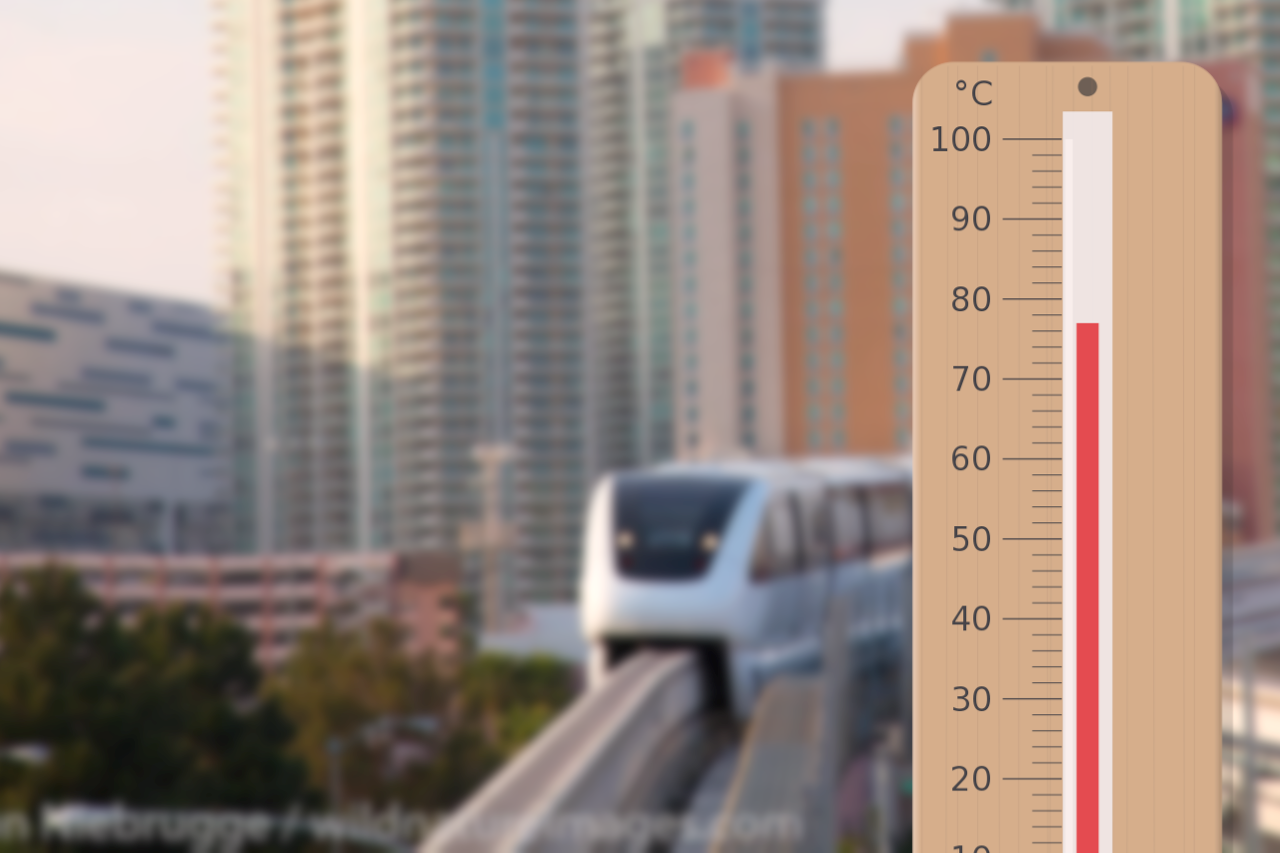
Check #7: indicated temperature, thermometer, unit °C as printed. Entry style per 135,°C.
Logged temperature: 77,°C
